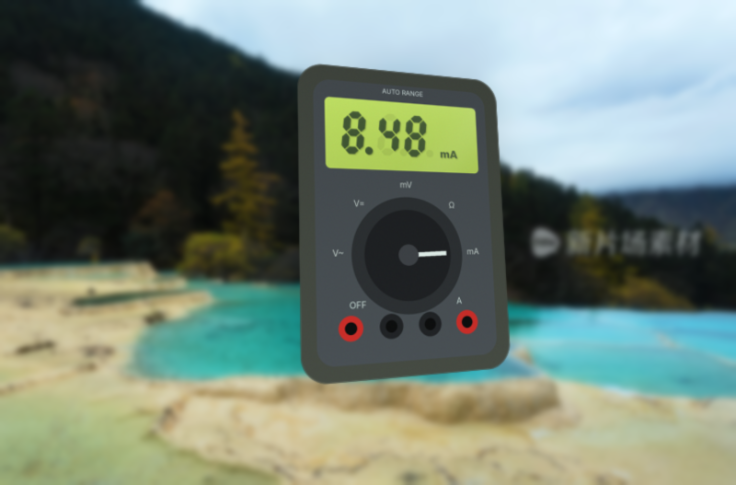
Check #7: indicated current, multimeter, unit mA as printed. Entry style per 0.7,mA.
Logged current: 8.48,mA
